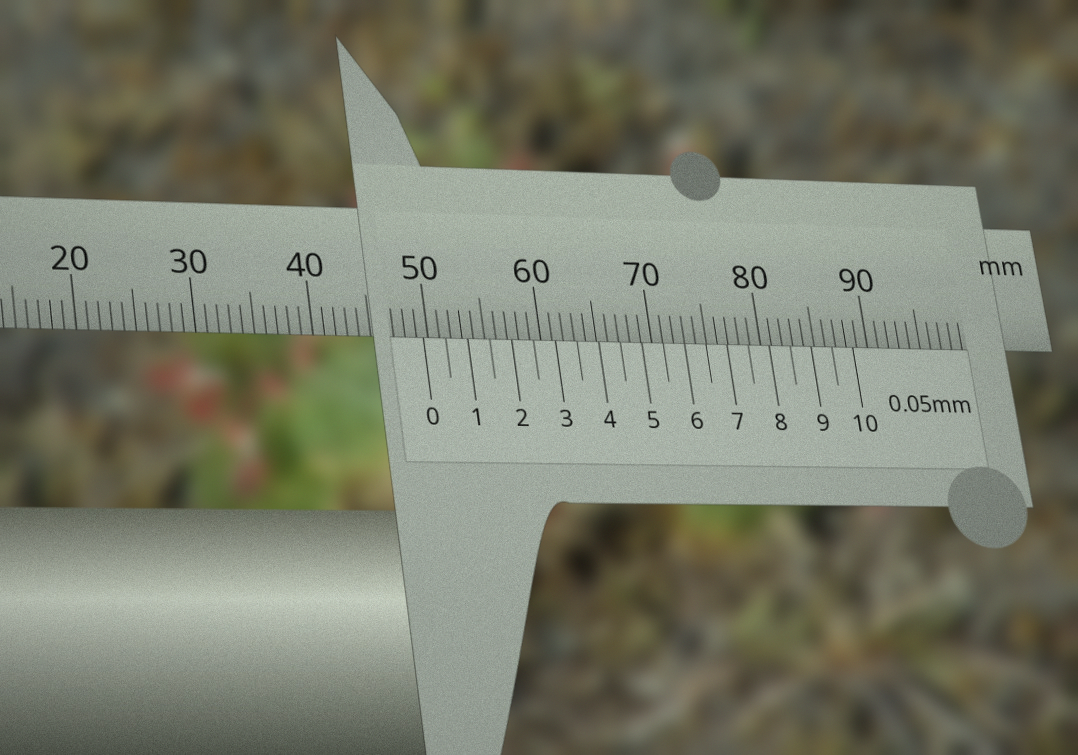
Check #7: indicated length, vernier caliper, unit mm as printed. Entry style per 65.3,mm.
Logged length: 49.6,mm
